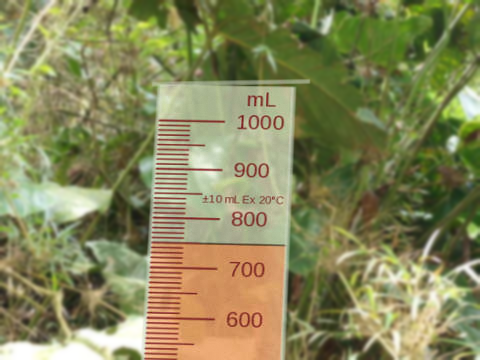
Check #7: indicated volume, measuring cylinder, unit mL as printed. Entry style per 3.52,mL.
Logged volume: 750,mL
